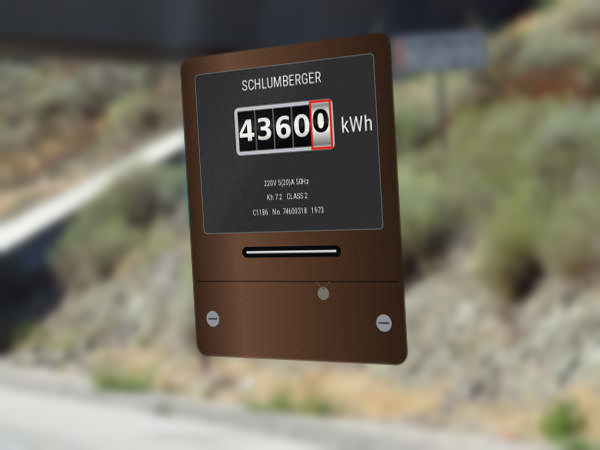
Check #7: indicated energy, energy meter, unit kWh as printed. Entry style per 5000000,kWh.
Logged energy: 4360.0,kWh
